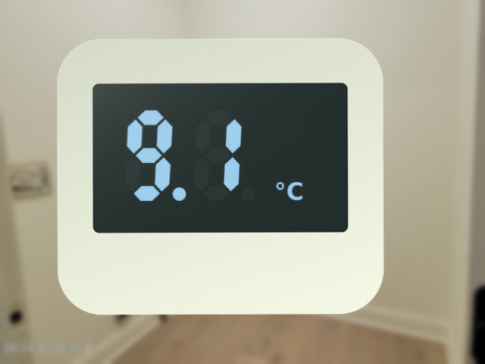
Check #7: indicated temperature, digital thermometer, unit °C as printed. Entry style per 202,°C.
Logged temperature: 9.1,°C
